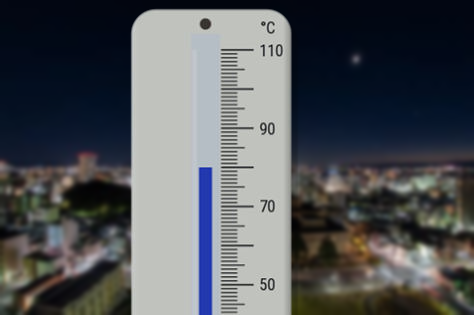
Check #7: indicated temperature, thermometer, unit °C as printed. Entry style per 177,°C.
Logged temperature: 80,°C
